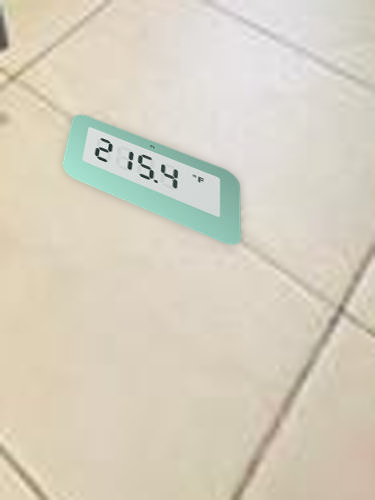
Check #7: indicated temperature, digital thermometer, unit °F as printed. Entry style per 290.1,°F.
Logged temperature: 215.4,°F
